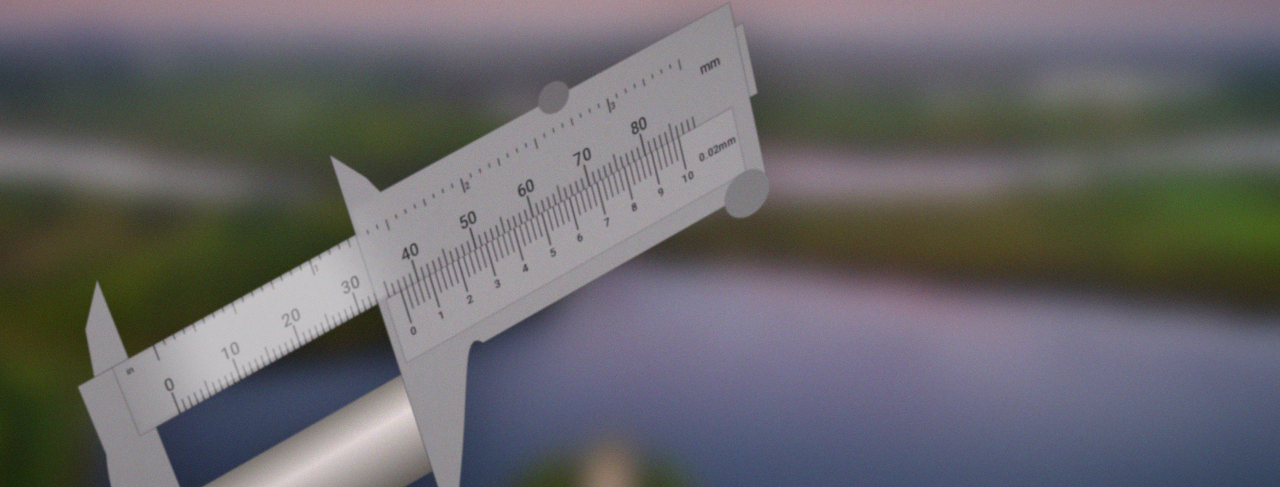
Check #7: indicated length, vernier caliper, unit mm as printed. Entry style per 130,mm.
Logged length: 37.0,mm
